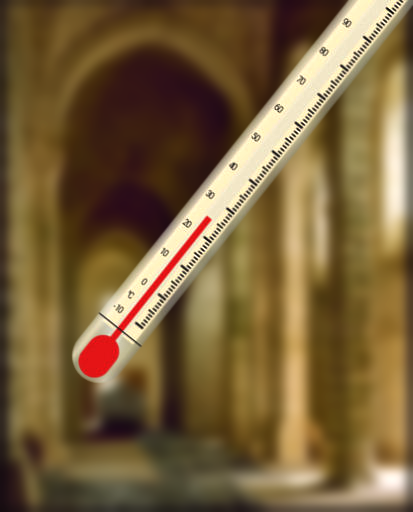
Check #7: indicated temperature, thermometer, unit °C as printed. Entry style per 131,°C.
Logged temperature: 25,°C
